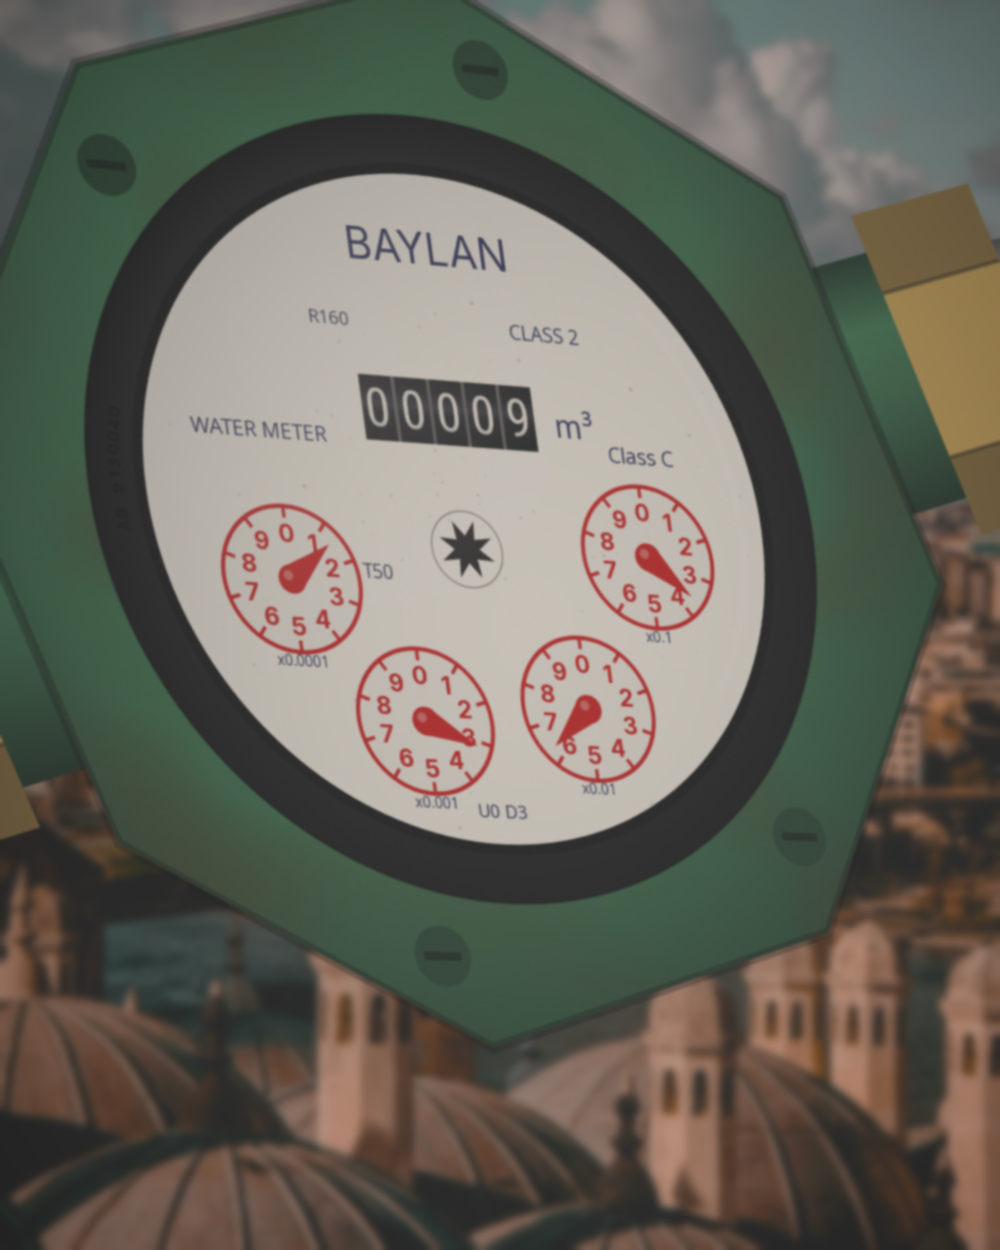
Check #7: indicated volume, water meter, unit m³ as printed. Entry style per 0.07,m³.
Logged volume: 9.3631,m³
